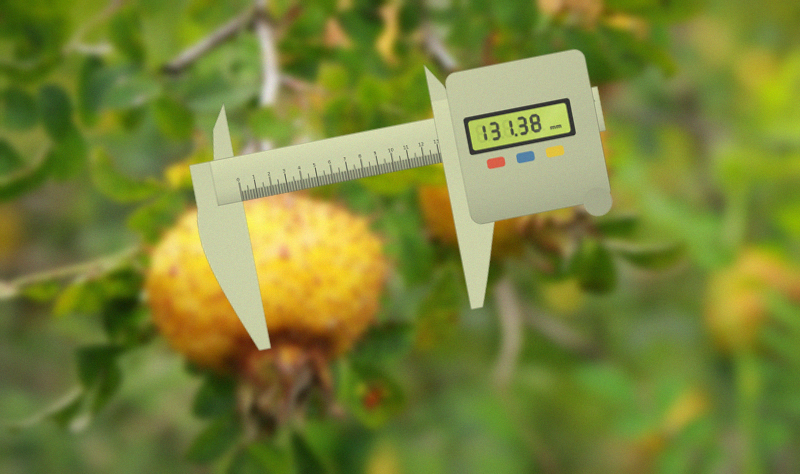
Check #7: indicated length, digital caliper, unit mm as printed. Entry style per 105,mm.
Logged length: 131.38,mm
